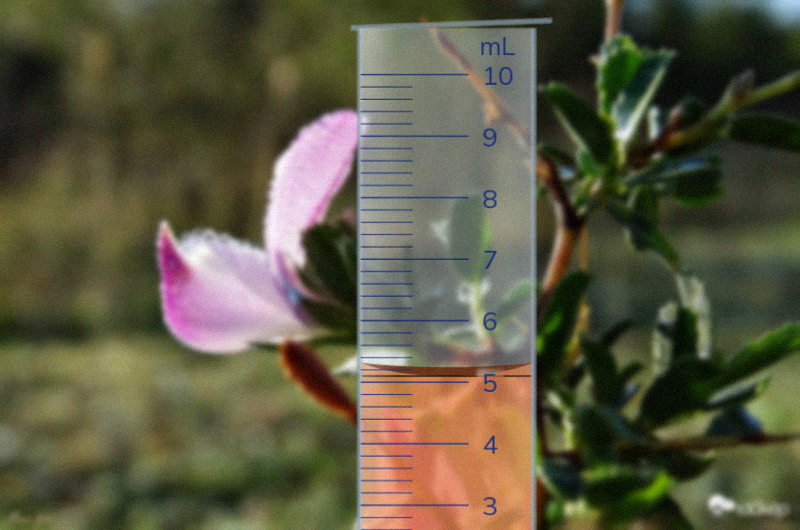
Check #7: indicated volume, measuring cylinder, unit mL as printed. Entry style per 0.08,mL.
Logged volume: 5.1,mL
